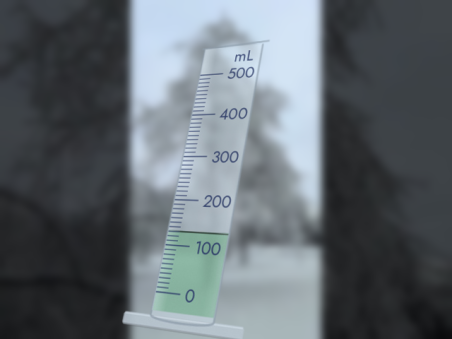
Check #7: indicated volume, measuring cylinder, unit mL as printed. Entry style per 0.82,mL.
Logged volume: 130,mL
